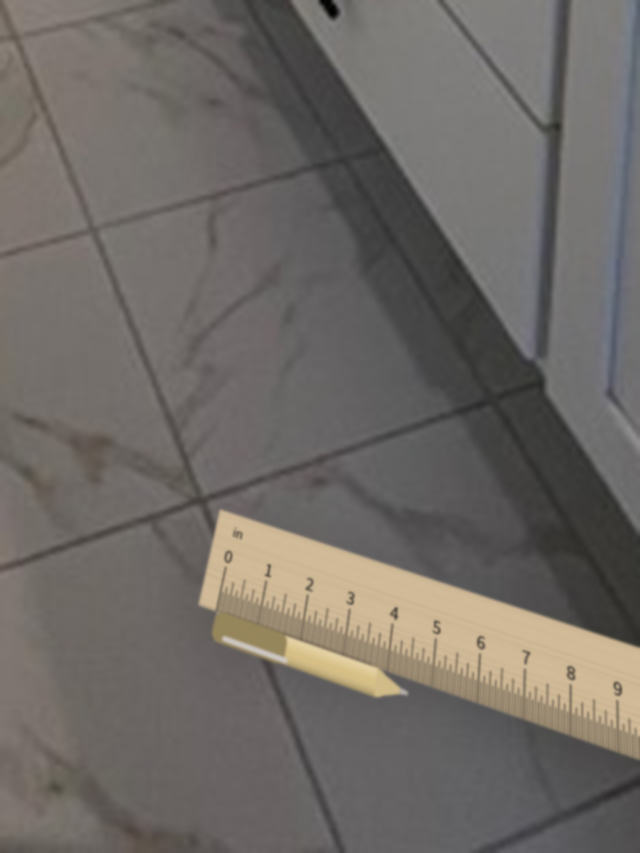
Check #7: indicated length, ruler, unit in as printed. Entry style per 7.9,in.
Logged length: 4.5,in
